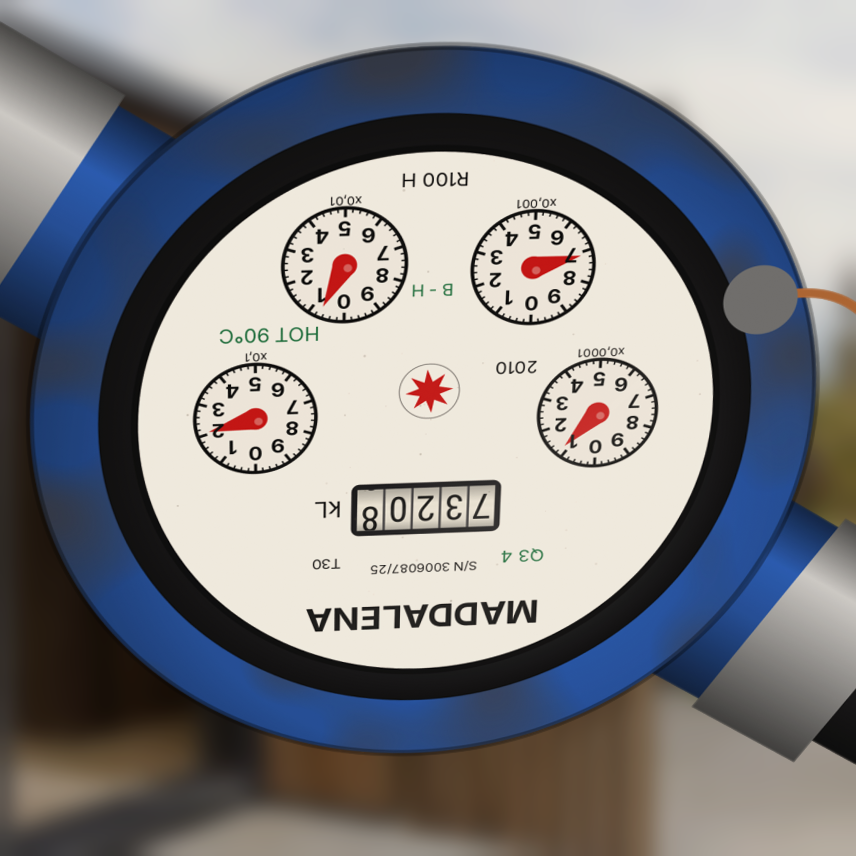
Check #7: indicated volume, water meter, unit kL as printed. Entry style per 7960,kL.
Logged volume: 73208.2071,kL
